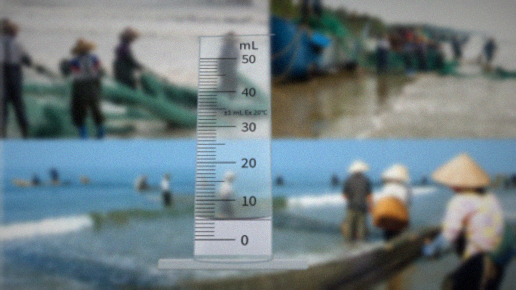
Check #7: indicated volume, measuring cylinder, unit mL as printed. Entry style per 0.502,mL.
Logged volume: 5,mL
